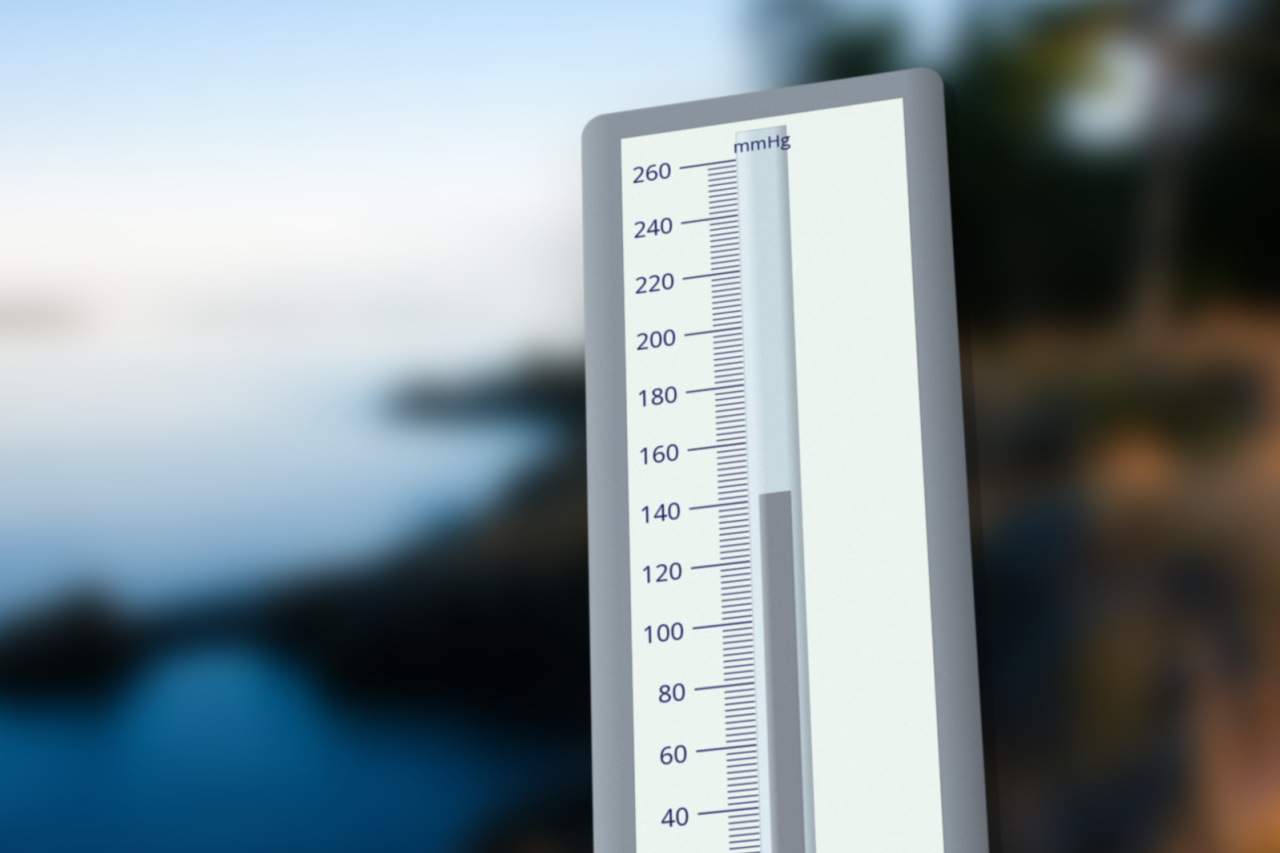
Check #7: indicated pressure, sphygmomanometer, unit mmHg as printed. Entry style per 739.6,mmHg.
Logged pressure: 142,mmHg
